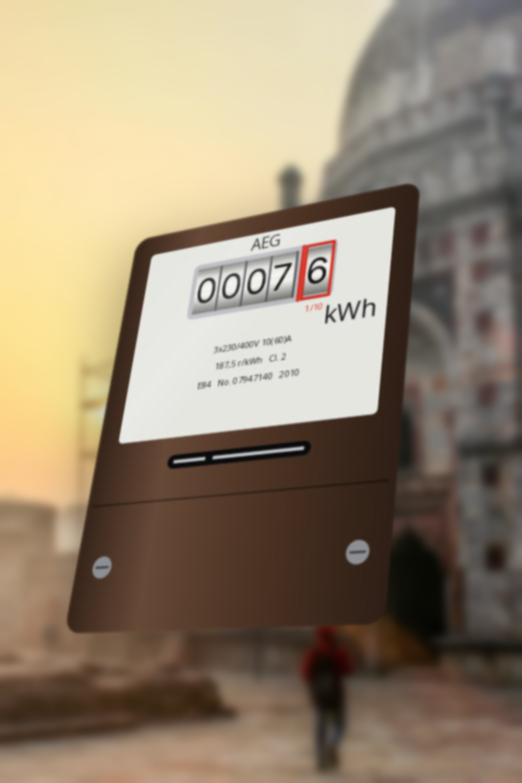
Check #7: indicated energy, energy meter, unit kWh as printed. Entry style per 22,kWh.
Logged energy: 7.6,kWh
